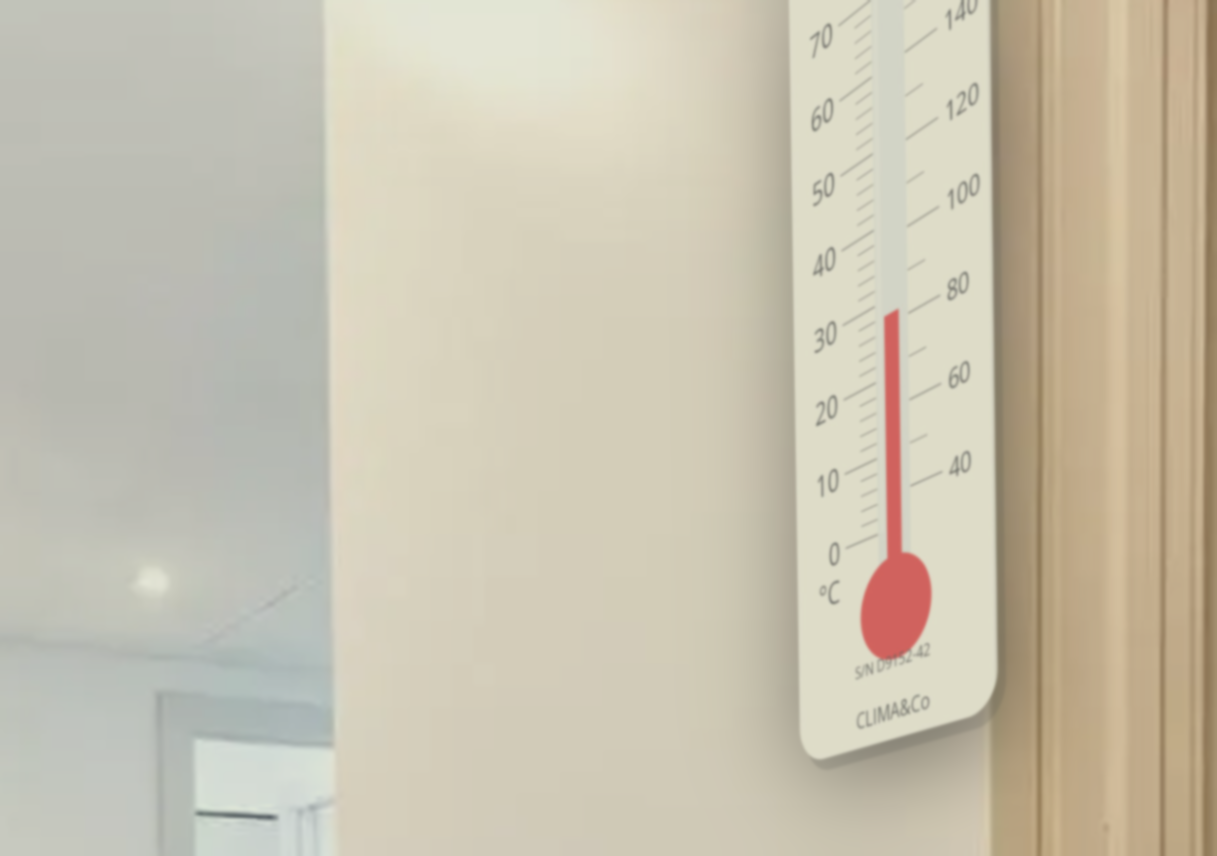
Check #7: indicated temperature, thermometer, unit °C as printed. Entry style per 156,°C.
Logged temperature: 28,°C
